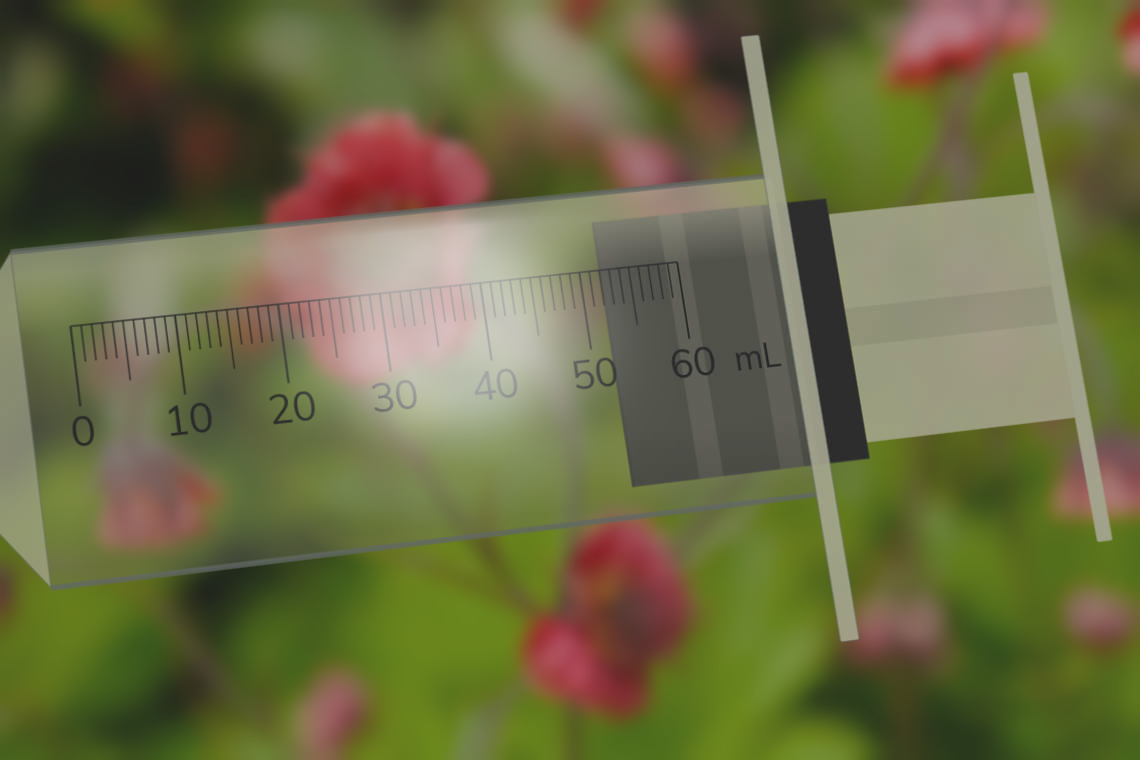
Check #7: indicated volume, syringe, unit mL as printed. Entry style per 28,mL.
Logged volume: 52,mL
